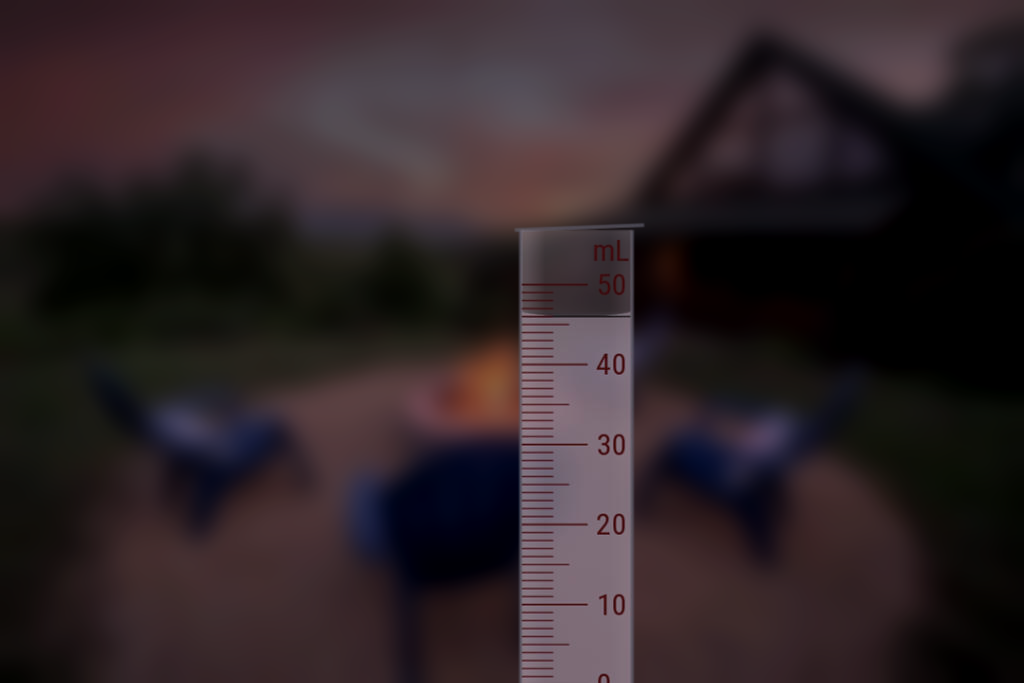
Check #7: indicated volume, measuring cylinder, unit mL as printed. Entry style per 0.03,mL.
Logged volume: 46,mL
